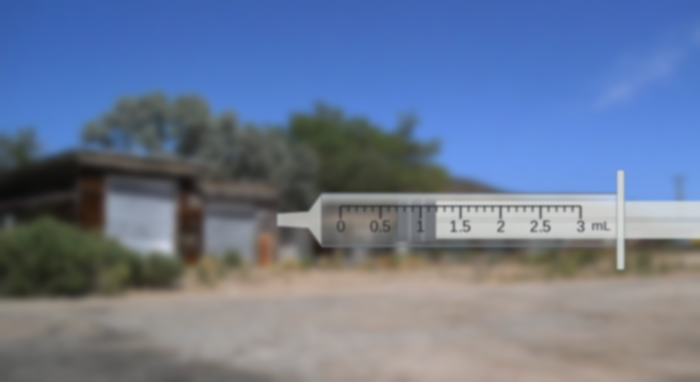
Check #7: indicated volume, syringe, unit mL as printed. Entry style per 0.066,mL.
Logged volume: 0.7,mL
